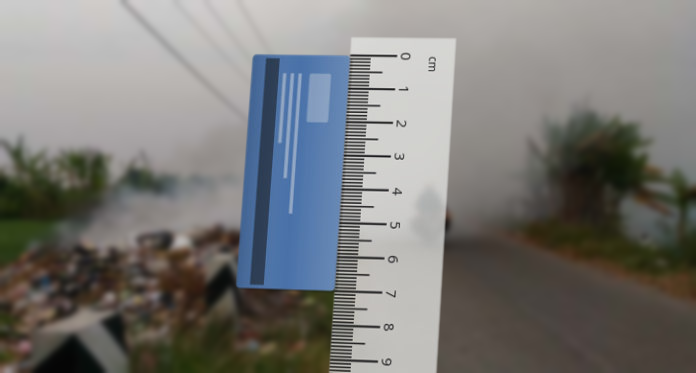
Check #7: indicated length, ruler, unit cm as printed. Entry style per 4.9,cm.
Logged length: 7,cm
